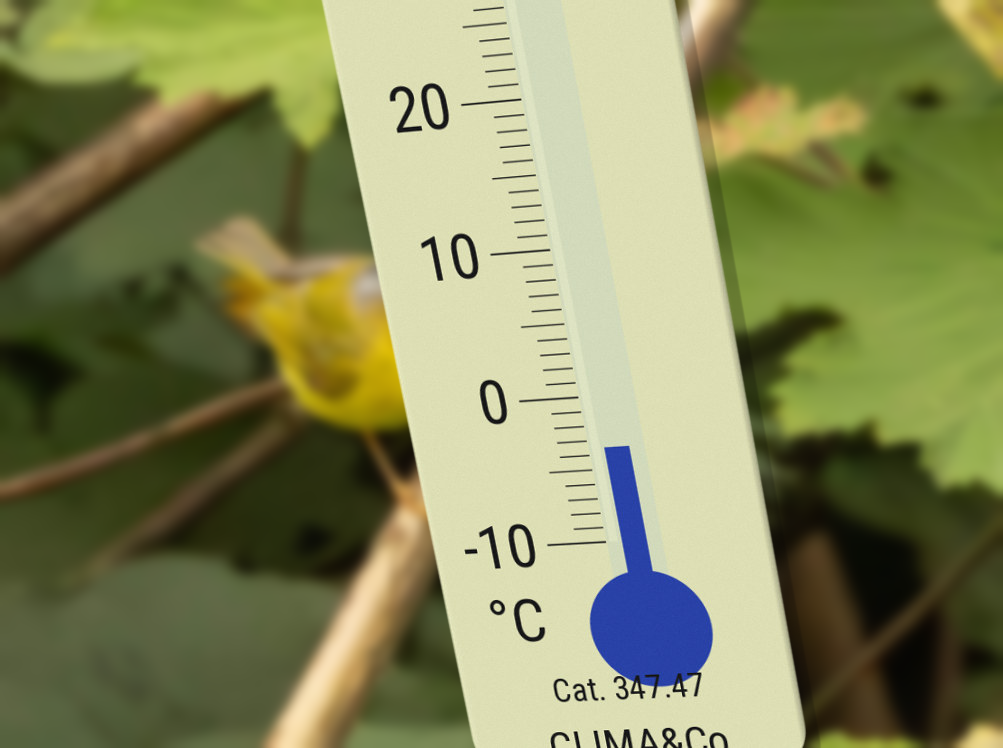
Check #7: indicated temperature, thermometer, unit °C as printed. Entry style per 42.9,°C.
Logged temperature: -3.5,°C
